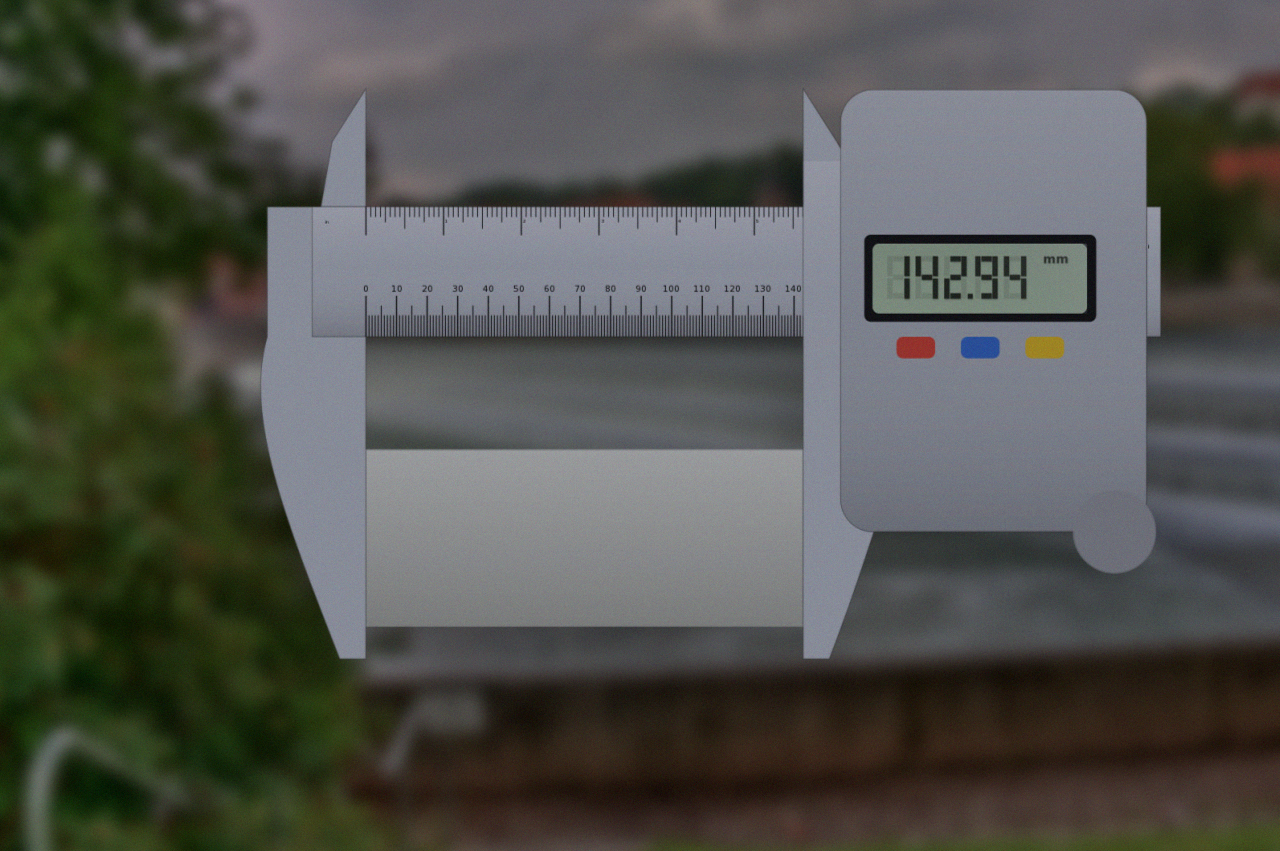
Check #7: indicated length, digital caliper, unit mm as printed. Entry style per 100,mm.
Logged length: 142.94,mm
